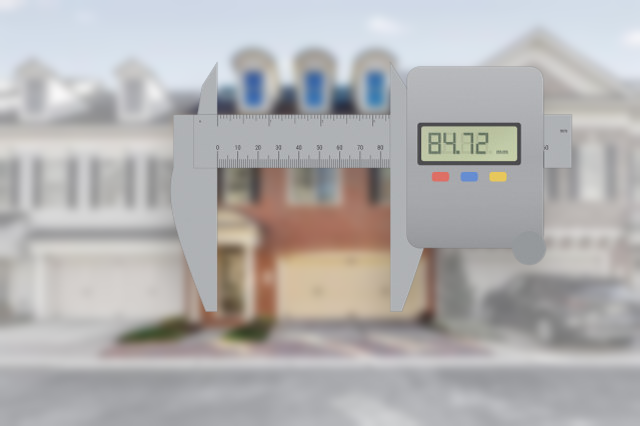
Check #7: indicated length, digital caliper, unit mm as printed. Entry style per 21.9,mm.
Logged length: 84.72,mm
